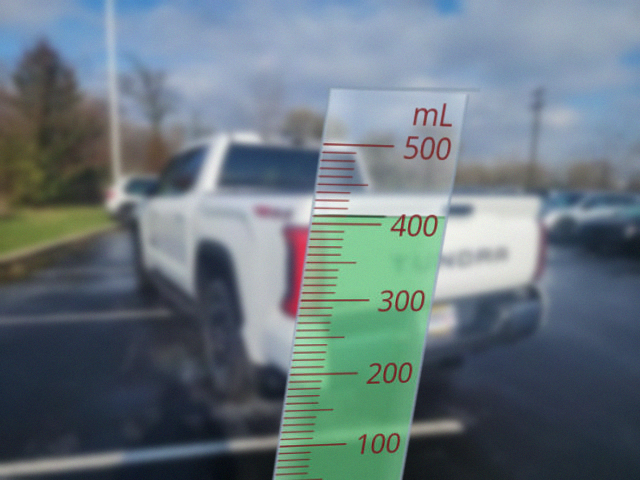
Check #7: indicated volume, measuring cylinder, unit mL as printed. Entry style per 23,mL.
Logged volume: 410,mL
